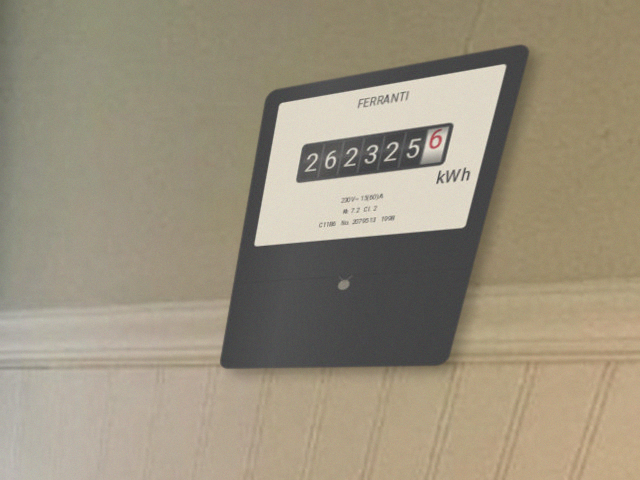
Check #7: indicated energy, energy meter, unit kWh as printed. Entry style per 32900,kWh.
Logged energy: 262325.6,kWh
